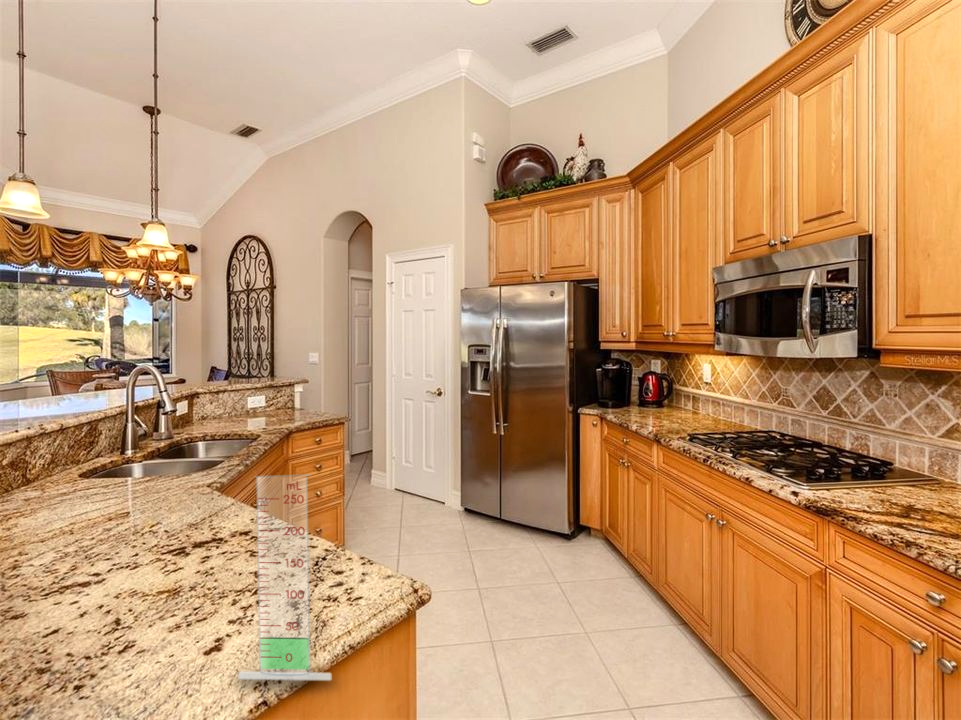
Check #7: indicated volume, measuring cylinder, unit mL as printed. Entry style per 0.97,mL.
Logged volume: 30,mL
